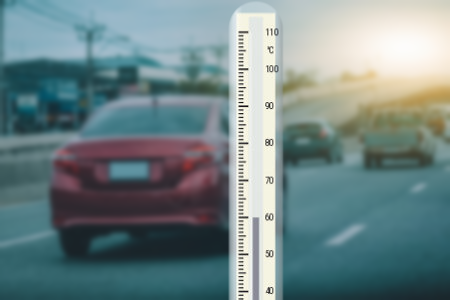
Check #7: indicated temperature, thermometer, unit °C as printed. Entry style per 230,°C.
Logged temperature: 60,°C
